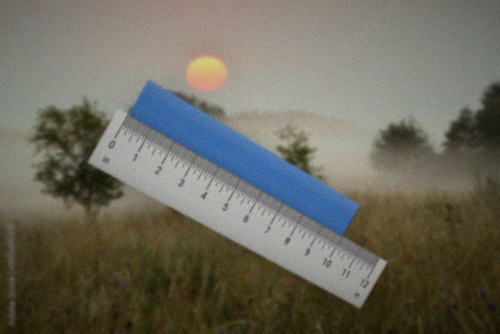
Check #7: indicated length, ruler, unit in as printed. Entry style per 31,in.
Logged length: 10,in
